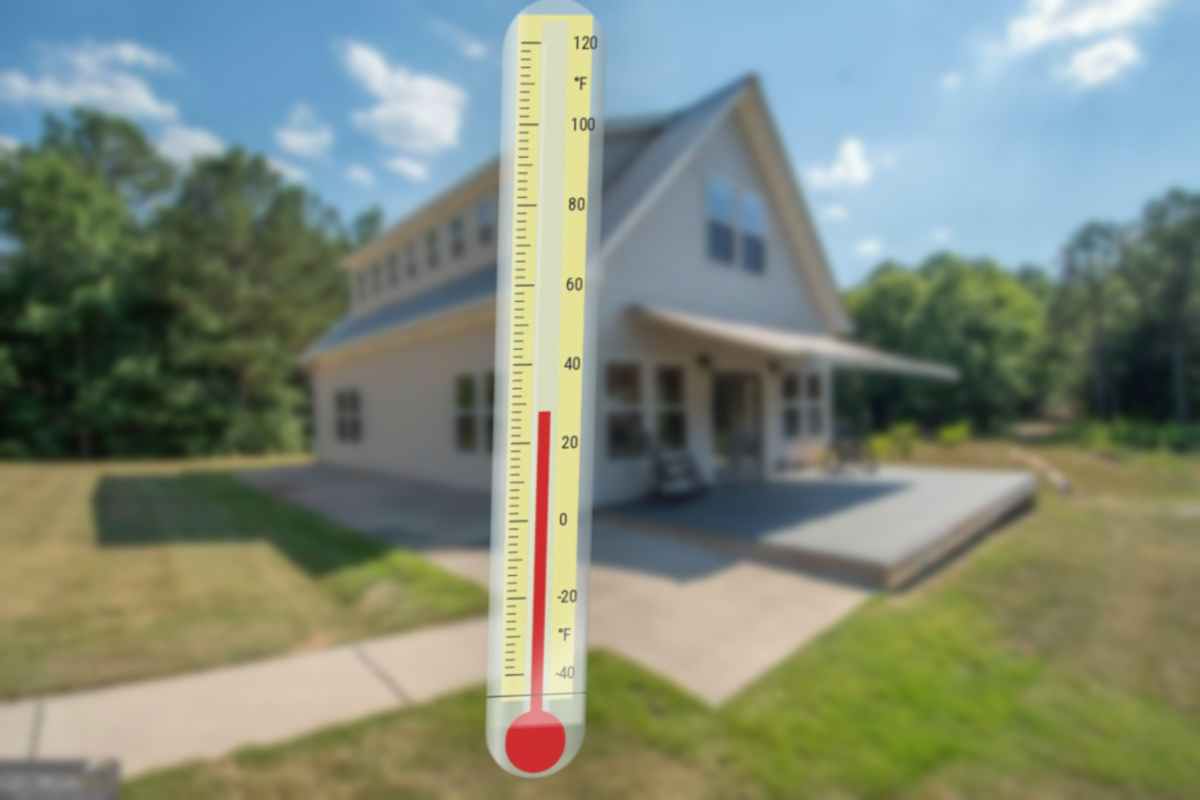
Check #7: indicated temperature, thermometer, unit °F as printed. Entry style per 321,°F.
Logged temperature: 28,°F
